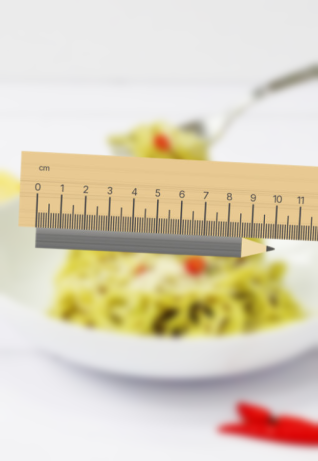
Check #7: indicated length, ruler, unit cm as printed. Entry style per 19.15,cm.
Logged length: 10,cm
